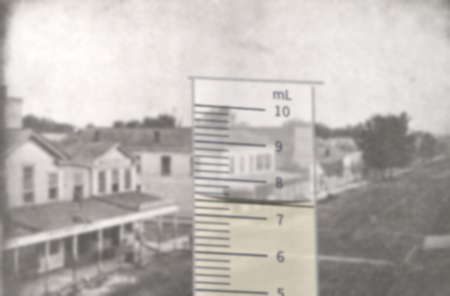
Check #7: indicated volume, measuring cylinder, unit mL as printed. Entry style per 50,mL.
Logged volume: 7.4,mL
